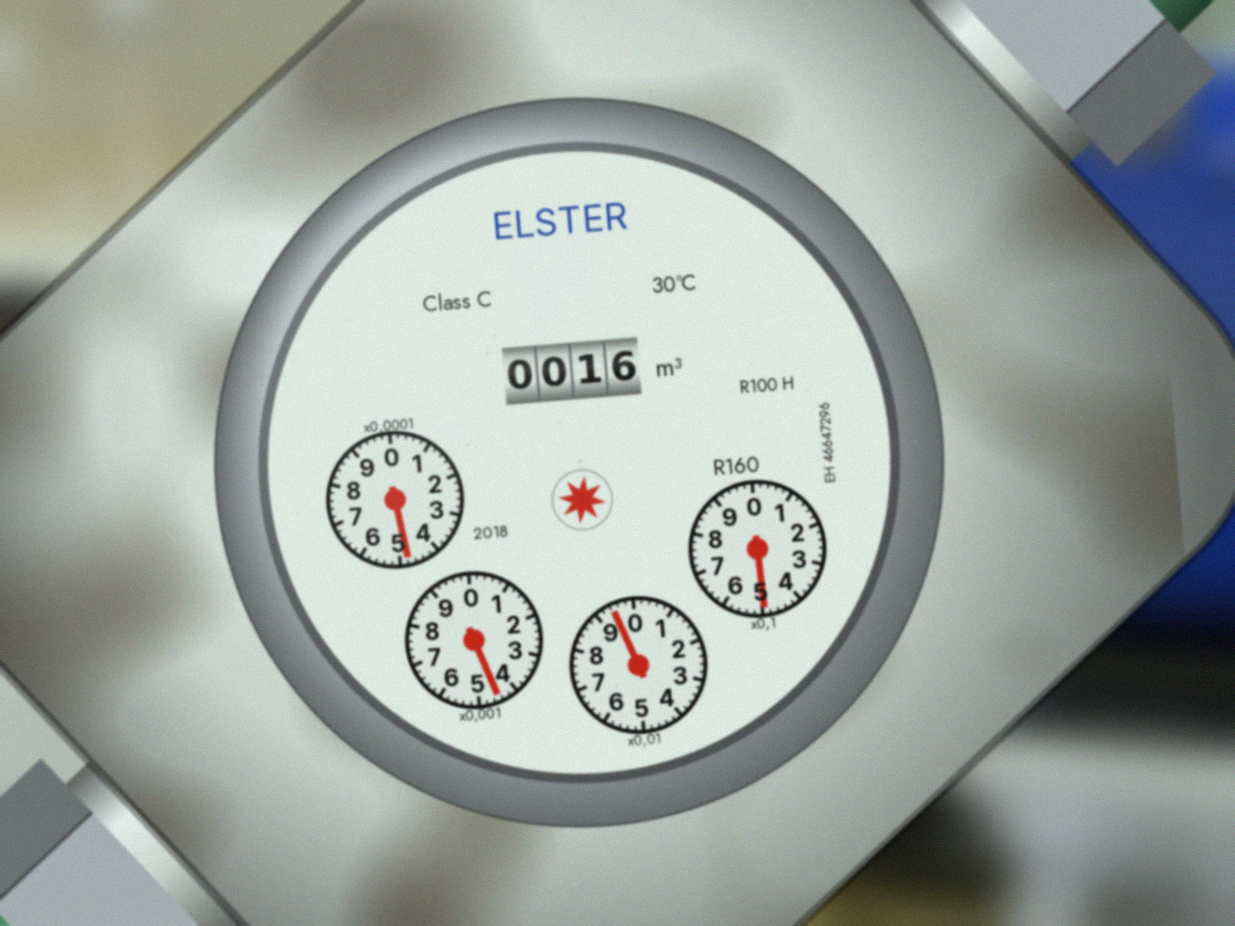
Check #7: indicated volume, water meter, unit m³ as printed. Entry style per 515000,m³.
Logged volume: 16.4944,m³
